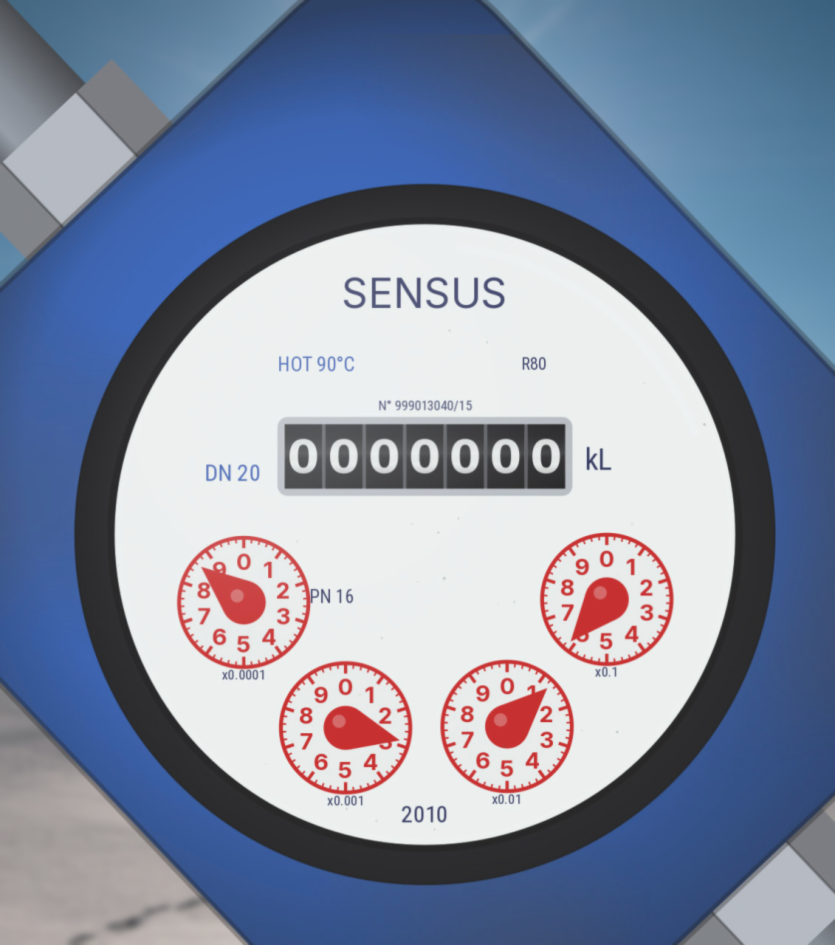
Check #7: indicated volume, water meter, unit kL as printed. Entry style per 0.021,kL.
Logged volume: 0.6128,kL
